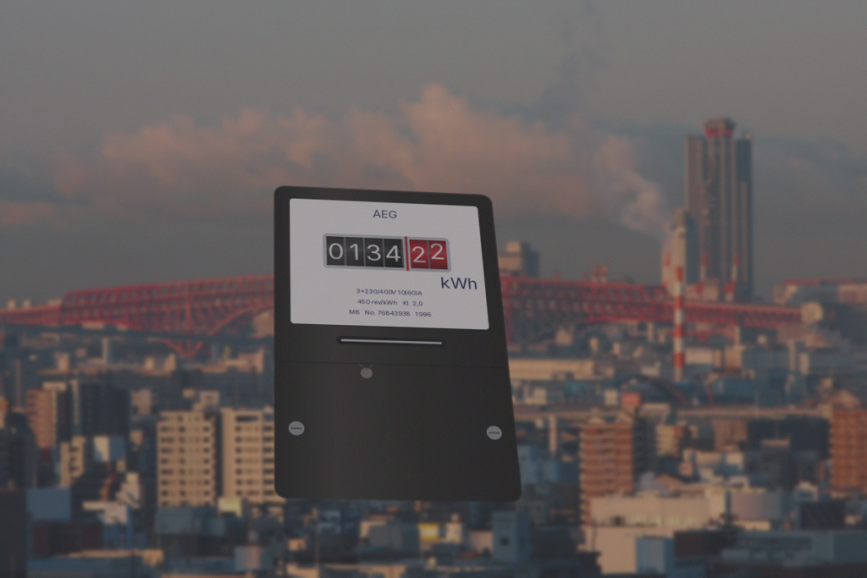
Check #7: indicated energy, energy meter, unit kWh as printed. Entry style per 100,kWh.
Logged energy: 134.22,kWh
